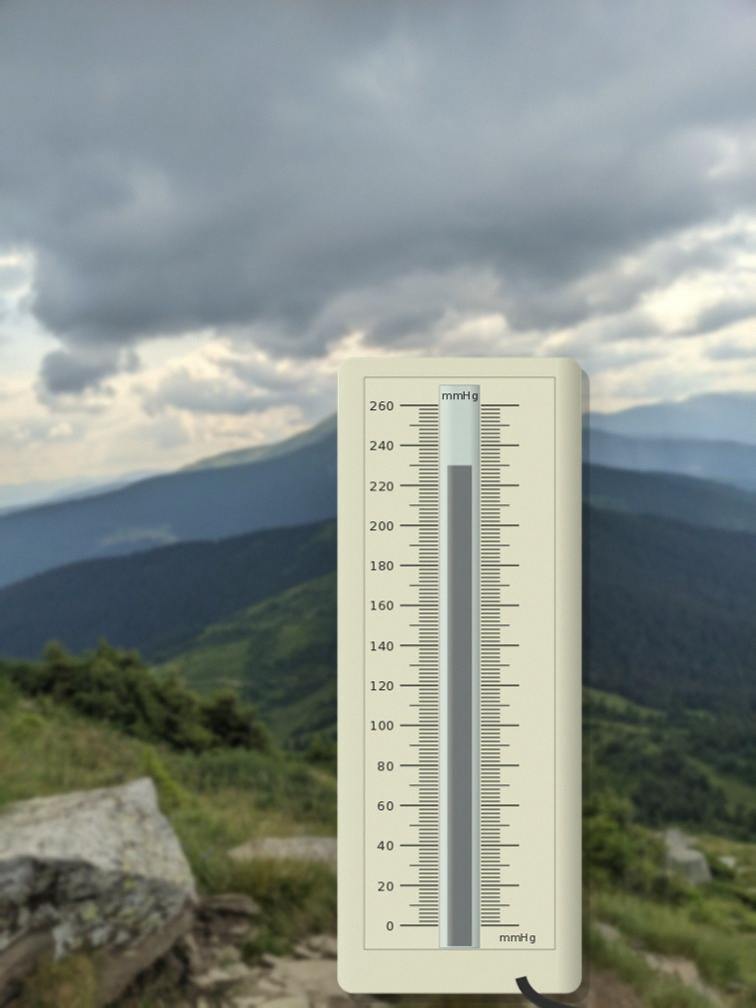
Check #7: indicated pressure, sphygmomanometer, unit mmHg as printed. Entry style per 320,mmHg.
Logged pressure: 230,mmHg
